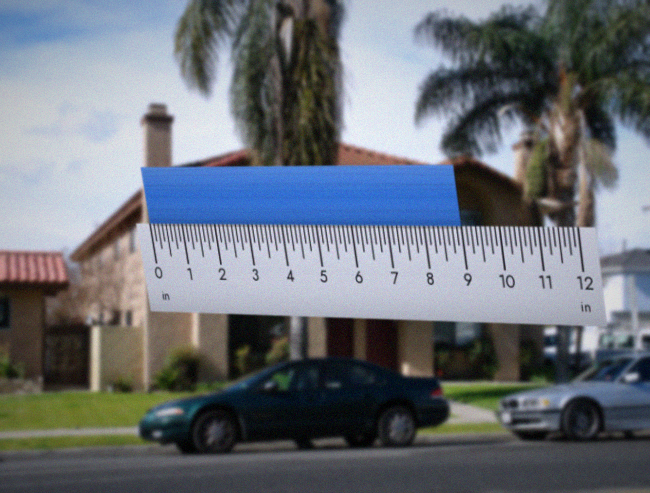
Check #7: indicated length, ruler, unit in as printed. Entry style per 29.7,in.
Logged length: 9,in
